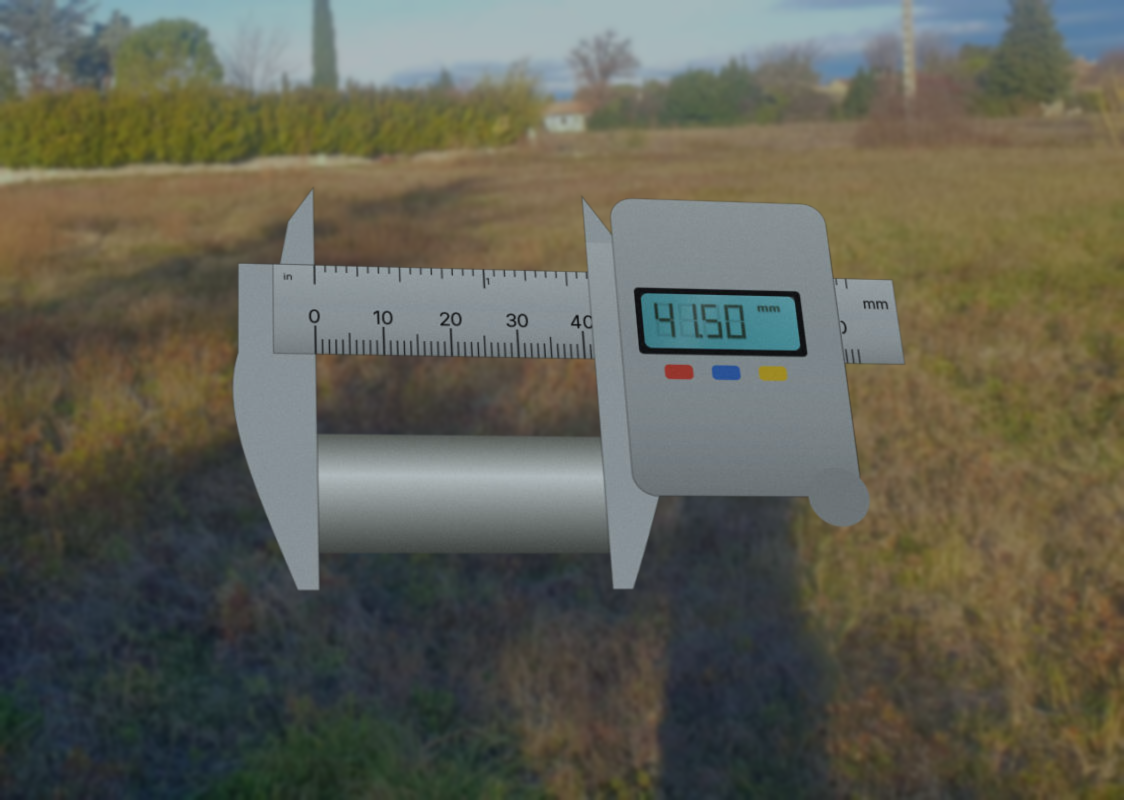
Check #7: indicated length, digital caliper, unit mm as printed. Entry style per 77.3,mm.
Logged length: 41.50,mm
